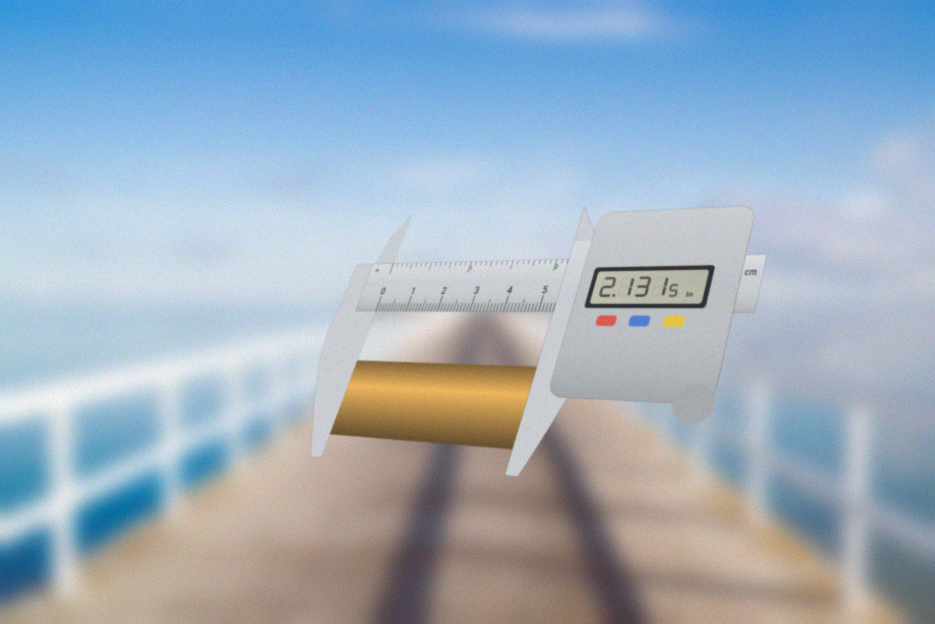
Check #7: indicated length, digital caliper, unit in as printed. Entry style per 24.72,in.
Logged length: 2.1315,in
